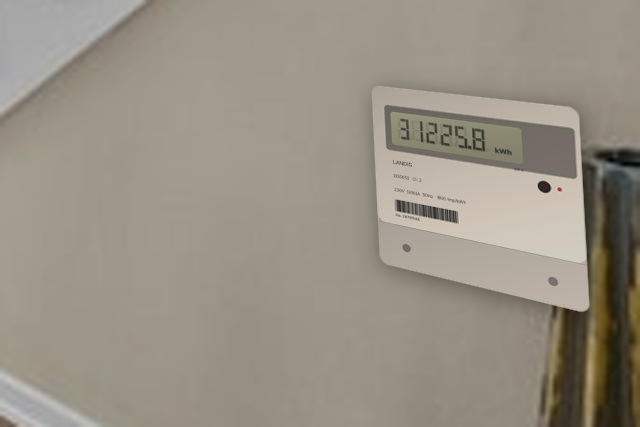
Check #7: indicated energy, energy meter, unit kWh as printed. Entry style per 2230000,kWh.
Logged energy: 31225.8,kWh
